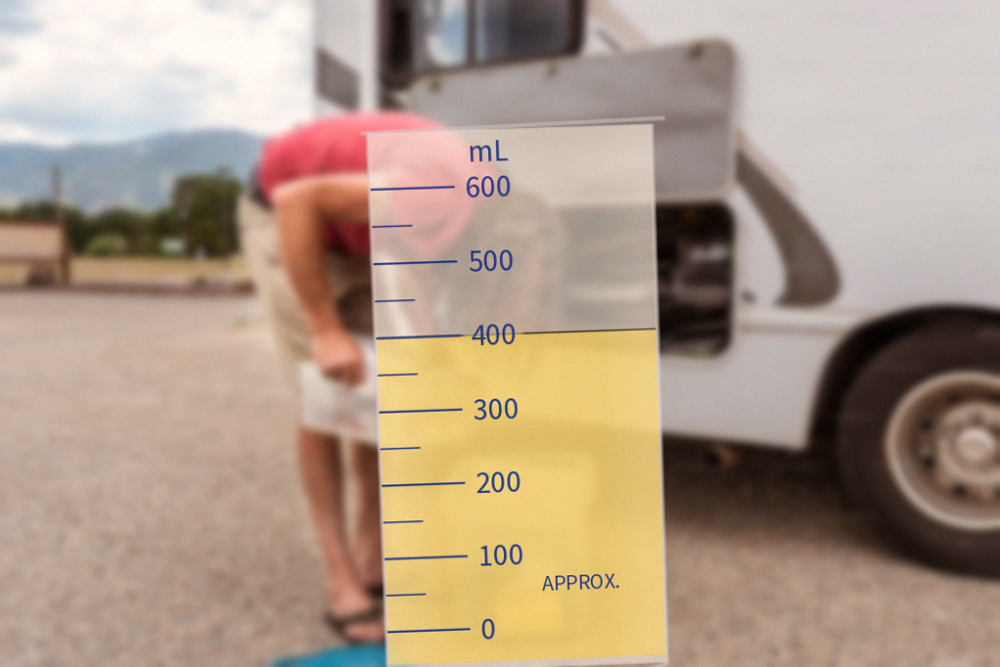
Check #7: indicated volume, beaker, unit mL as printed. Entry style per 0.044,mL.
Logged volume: 400,mL
